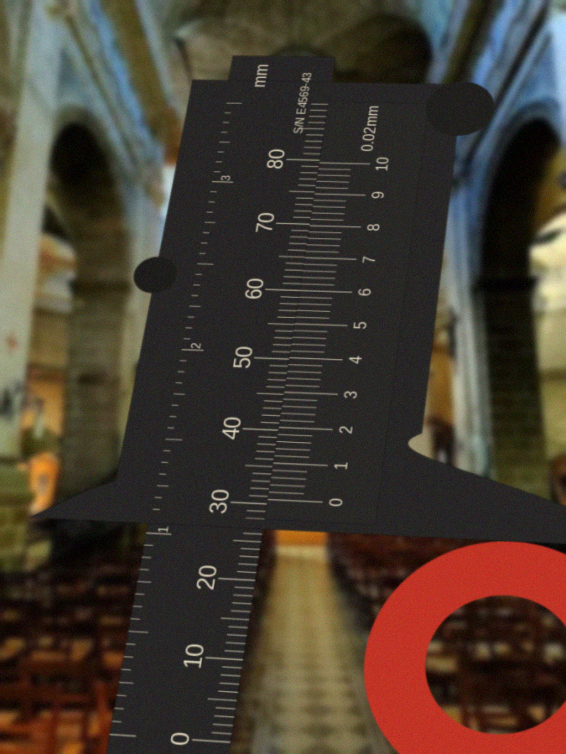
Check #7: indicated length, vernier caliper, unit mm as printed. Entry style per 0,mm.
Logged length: 30.6,mm
